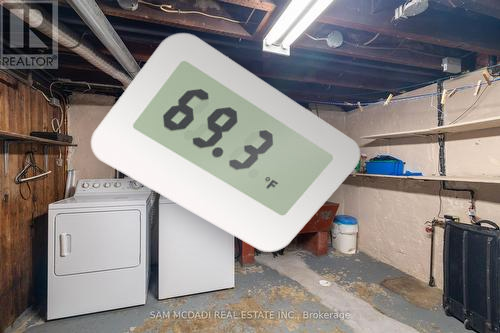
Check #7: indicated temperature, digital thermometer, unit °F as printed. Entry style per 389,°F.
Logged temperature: 69.3,°F
